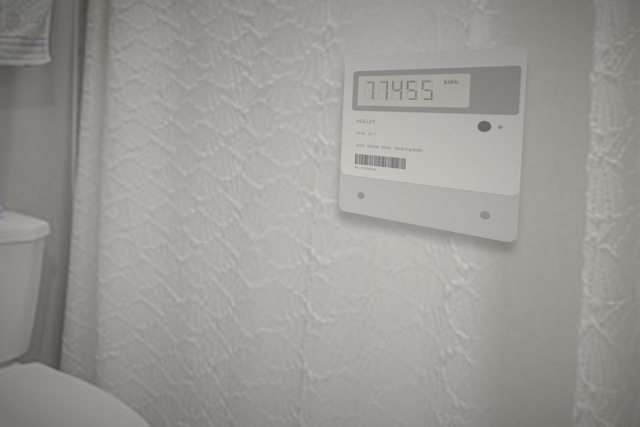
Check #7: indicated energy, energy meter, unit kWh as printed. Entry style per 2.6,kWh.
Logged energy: 77455,kWh
